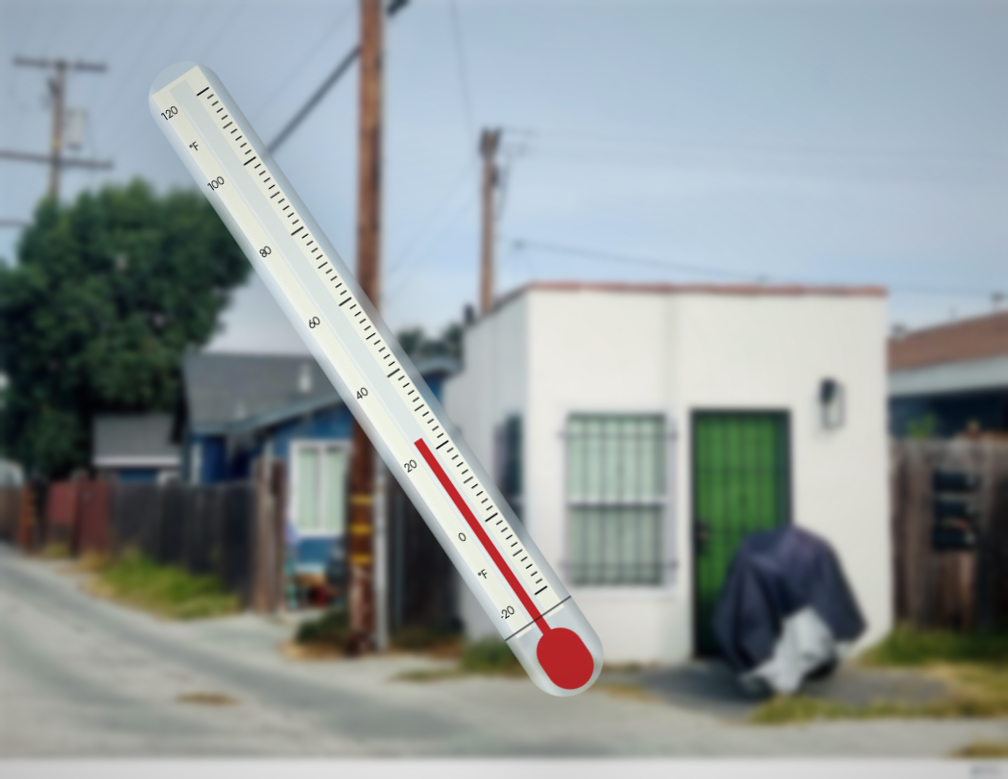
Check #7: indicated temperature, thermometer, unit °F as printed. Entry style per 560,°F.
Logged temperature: 24,°F
